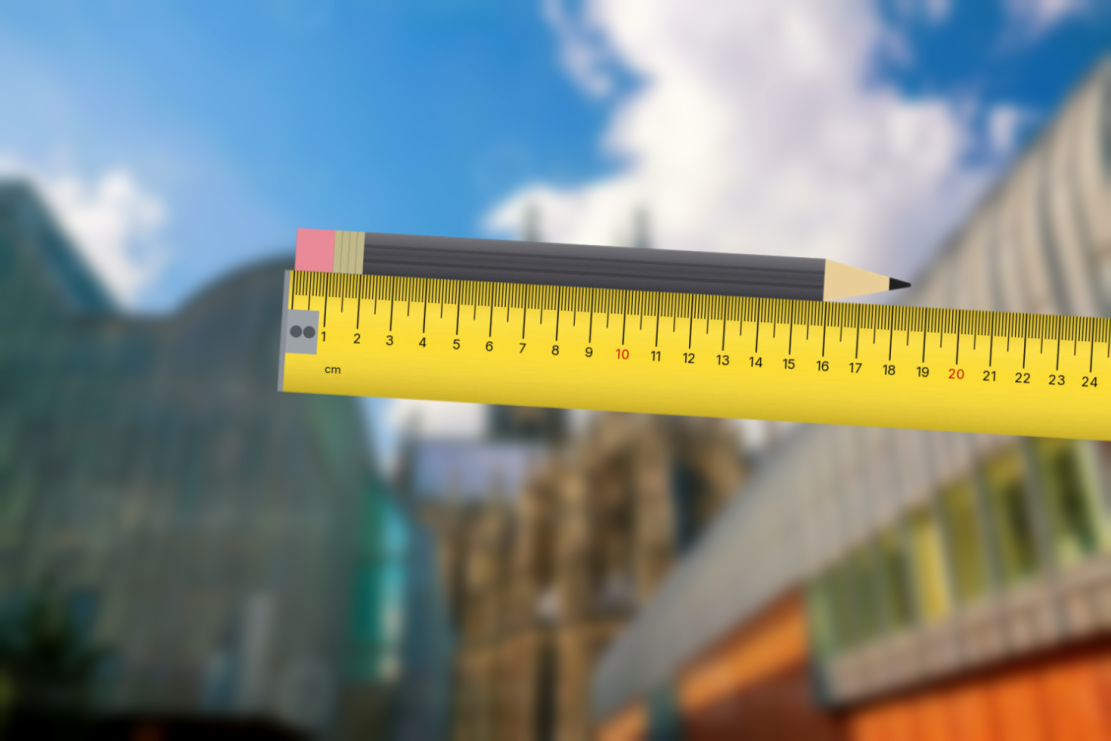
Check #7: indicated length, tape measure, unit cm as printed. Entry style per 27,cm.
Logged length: 18.5,cm
